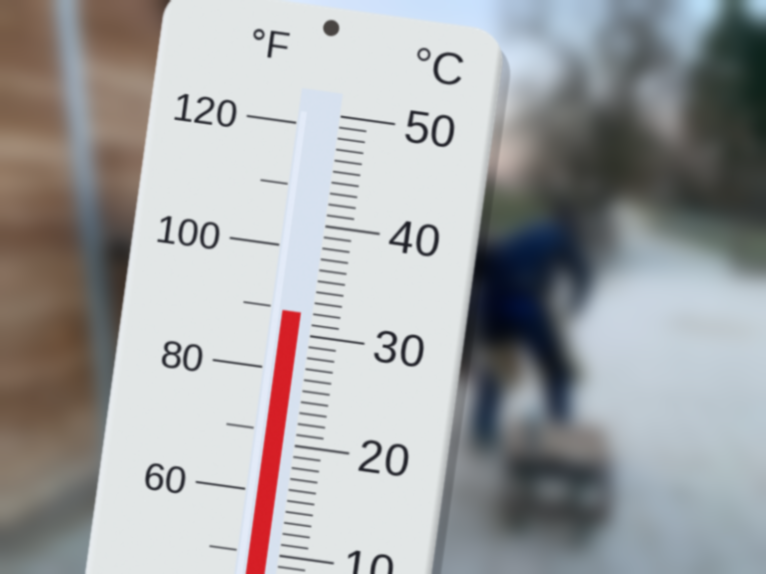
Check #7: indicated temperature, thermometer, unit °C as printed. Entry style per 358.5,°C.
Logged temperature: 32,°C
